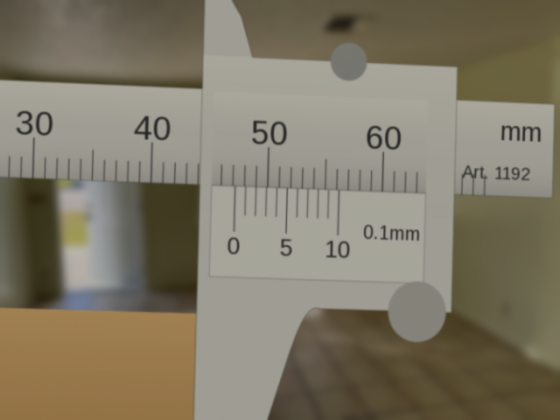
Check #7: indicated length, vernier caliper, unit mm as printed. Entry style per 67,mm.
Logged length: 47.2,mm
